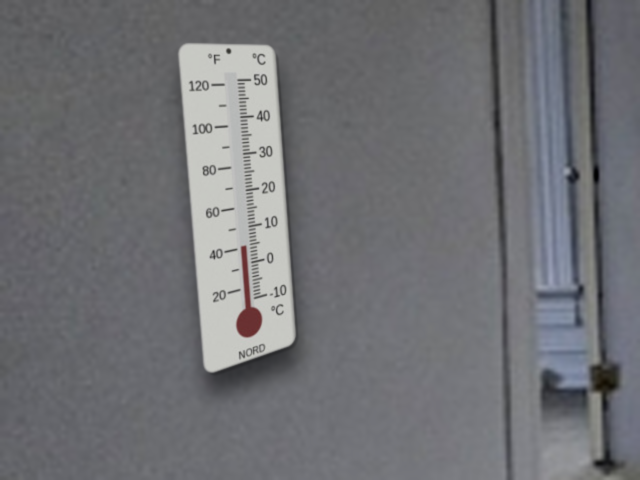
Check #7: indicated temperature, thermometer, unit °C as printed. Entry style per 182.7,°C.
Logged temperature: 5,°C
